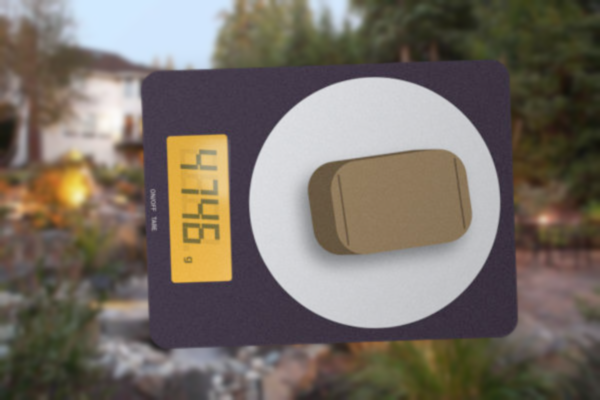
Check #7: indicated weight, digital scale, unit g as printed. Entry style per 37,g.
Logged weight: 4746,g
